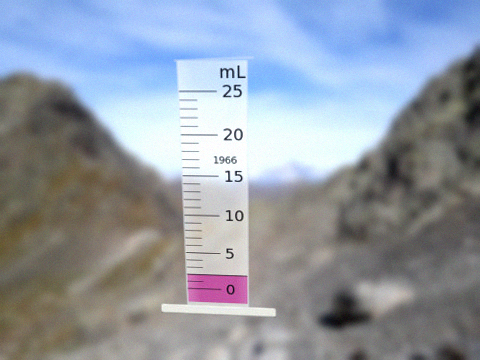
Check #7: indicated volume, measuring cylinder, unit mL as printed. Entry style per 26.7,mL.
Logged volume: 2,mL
